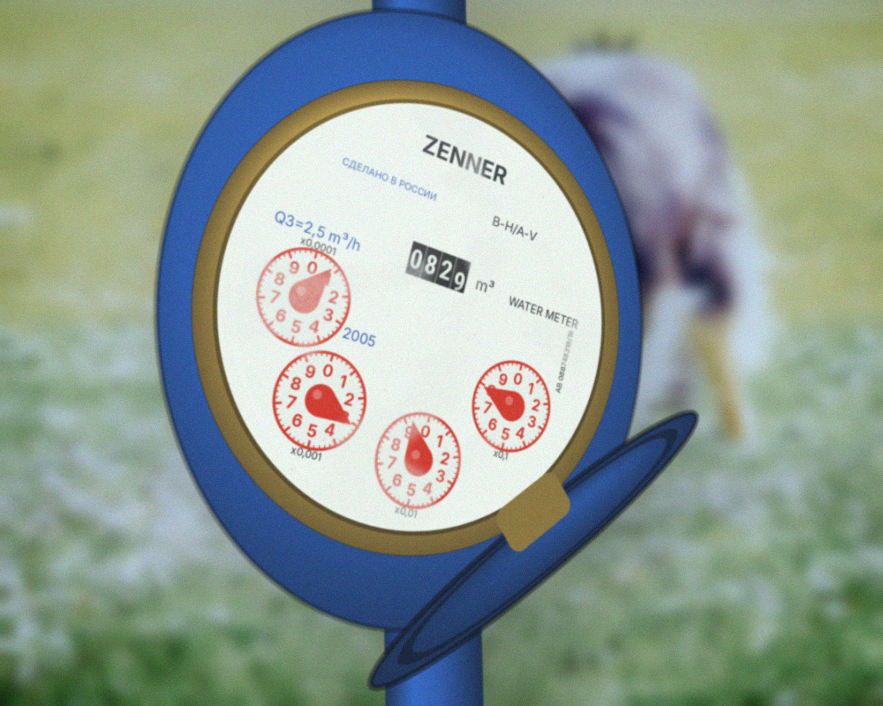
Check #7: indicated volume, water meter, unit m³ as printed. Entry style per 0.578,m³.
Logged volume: 828.7930,m³
